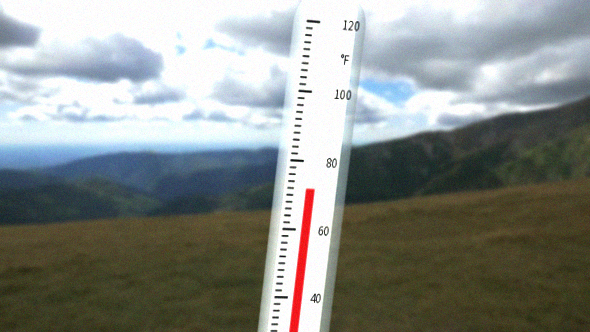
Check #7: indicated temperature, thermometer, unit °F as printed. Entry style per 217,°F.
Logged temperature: 72,°F
